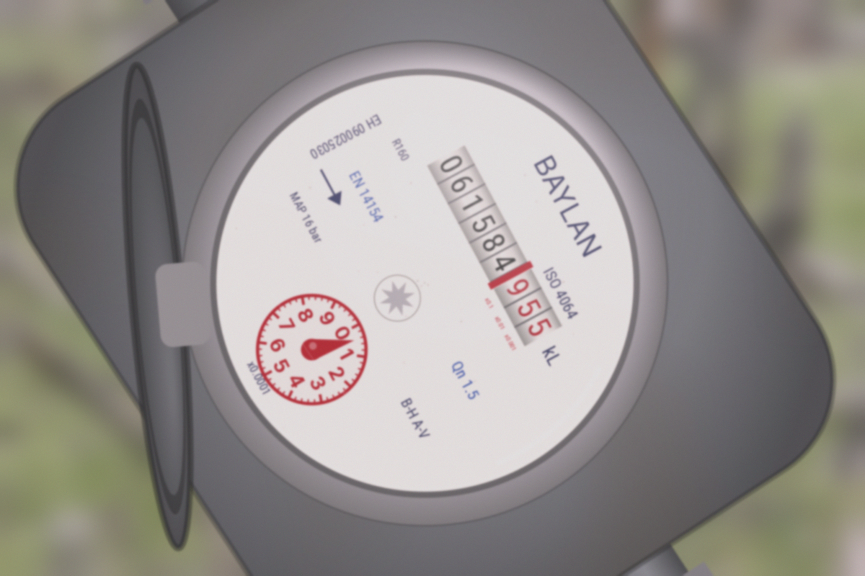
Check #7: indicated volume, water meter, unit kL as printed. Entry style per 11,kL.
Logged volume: 61584.9550,kL
